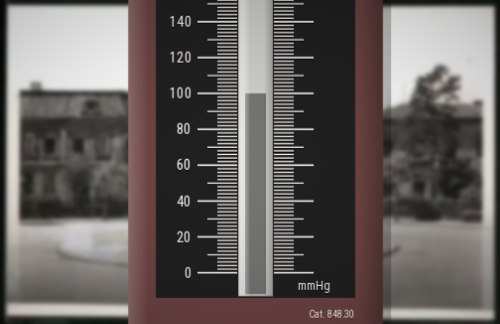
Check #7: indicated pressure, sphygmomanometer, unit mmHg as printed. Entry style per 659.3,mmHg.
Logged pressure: 100,mmHg
